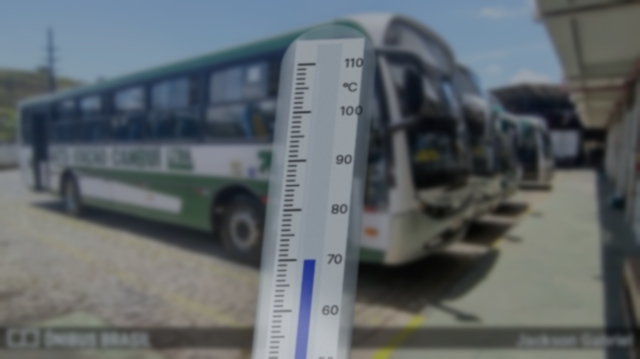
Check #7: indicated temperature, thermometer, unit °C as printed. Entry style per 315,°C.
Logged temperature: 70,°C
